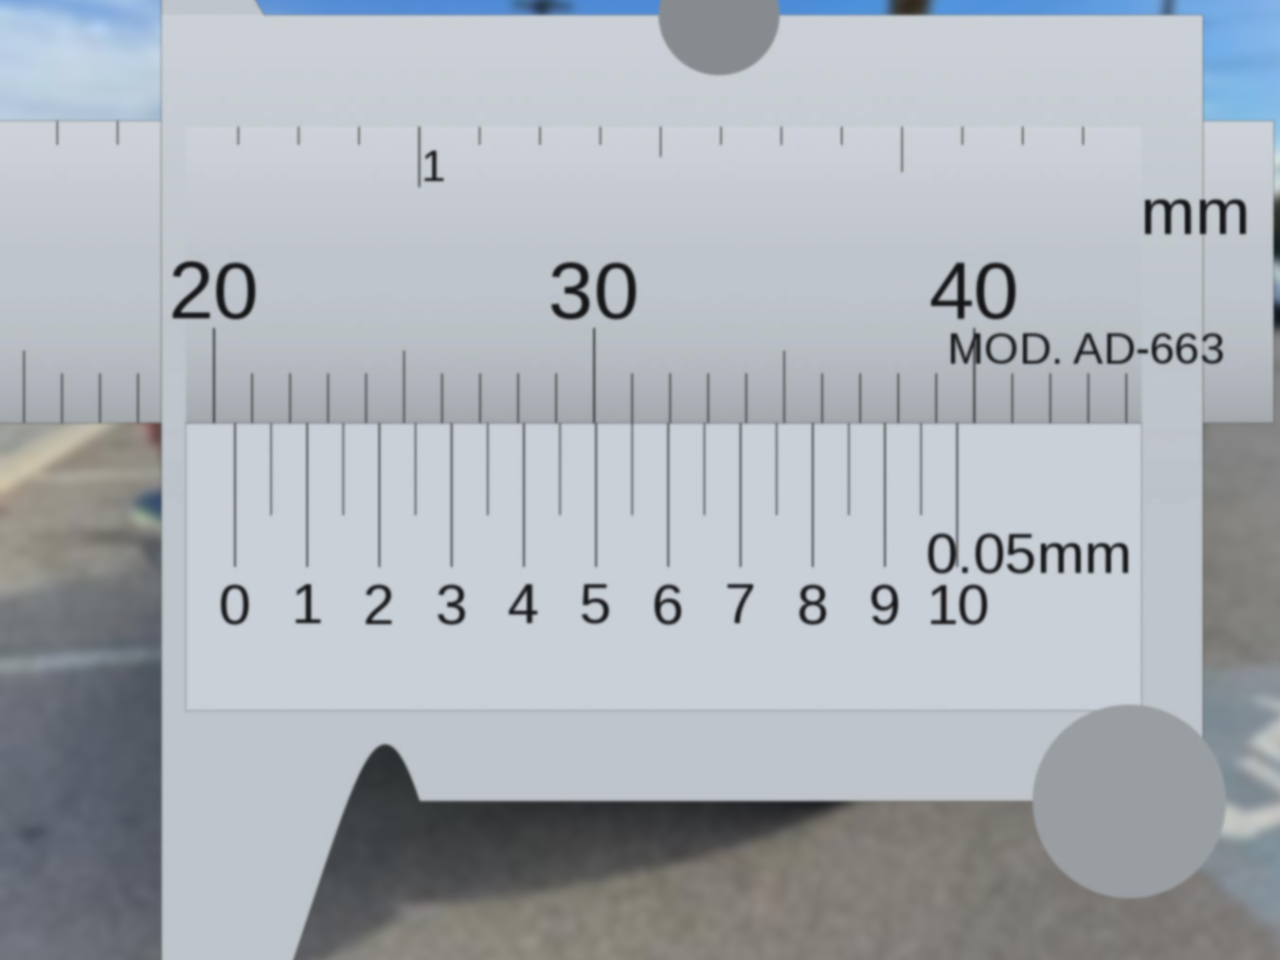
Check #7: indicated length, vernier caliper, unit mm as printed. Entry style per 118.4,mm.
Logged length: 20.55,mm
